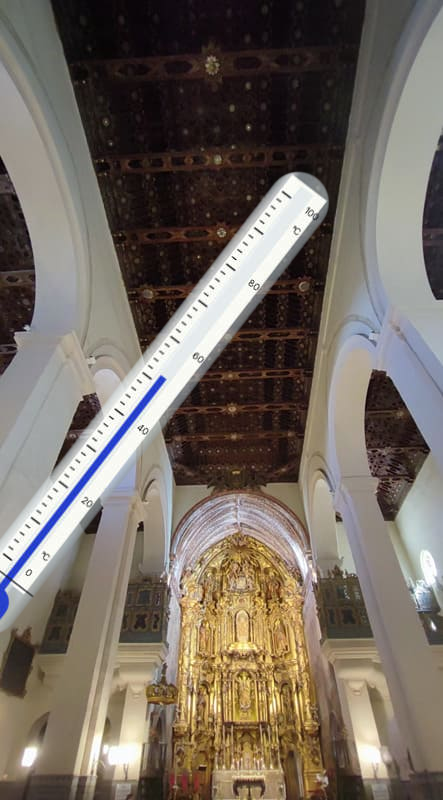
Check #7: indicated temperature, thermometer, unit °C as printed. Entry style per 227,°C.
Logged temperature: 52,°C
